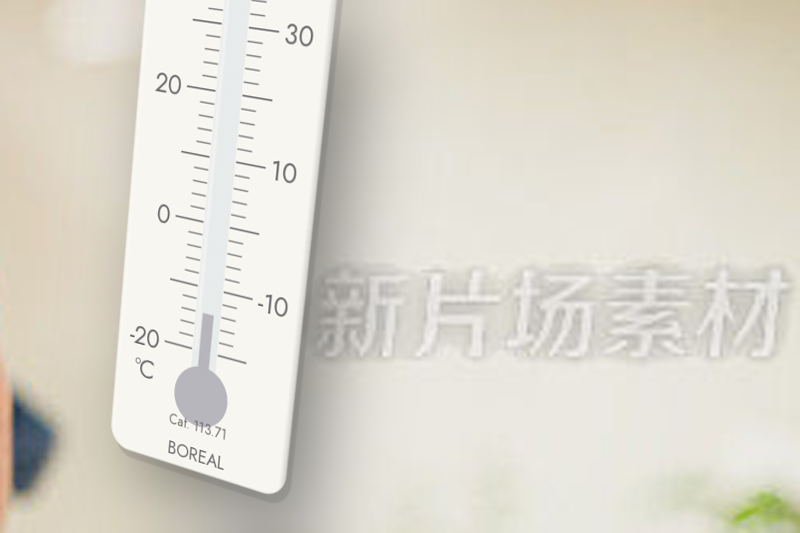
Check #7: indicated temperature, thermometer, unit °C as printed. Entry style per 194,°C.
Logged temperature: -14,°C
